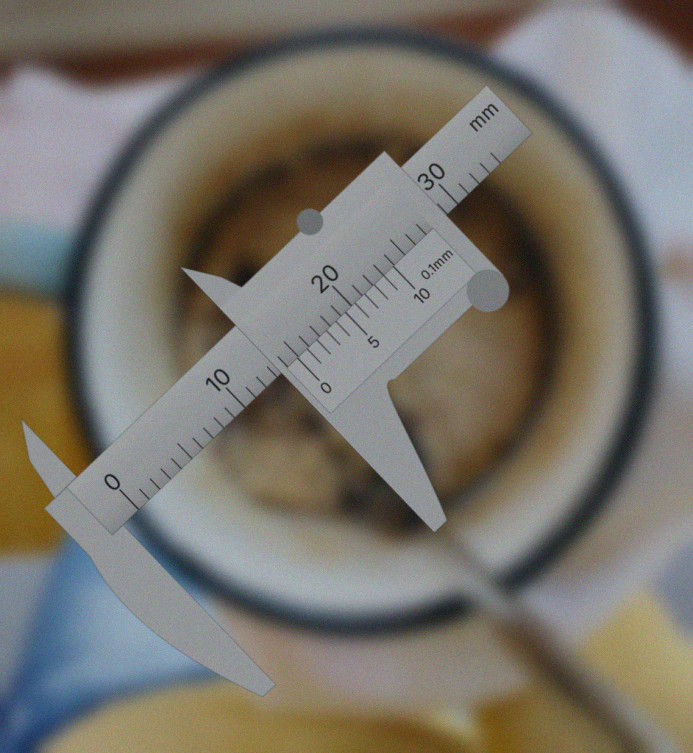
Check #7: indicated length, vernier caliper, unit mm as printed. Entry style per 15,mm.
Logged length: 14.9,mm
